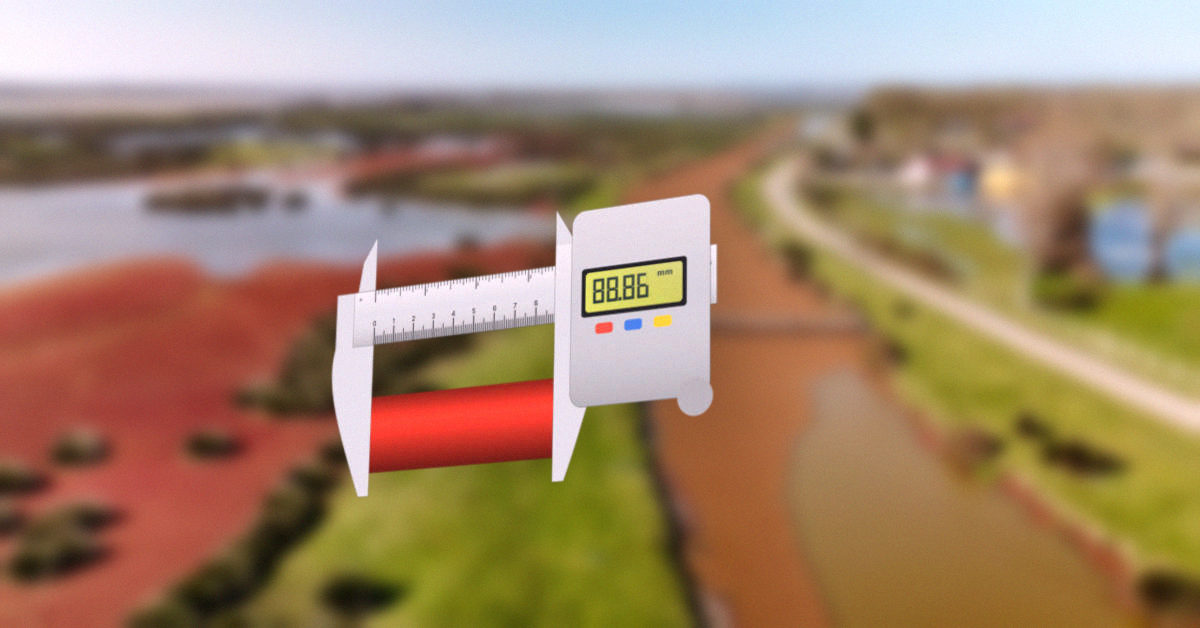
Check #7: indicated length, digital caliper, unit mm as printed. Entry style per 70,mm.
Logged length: 88.86,mm
